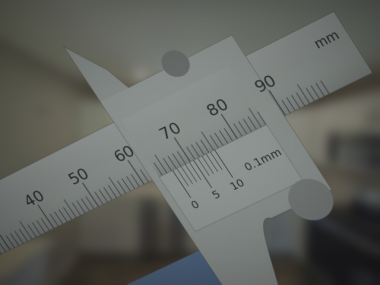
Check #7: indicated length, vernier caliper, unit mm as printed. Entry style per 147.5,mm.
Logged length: 66.2,mm
